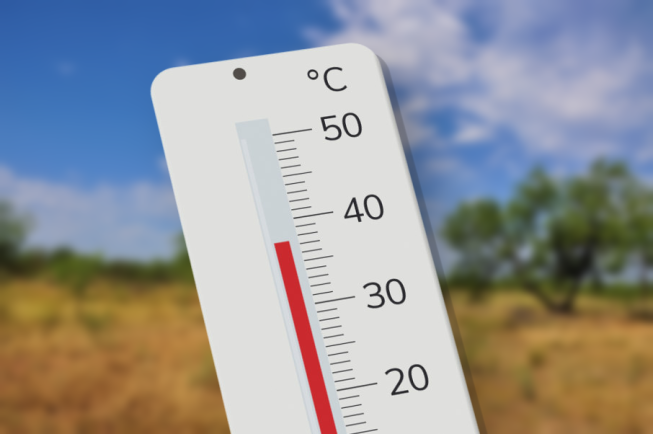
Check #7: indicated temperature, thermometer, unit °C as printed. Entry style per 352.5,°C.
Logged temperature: 37.5,°C
